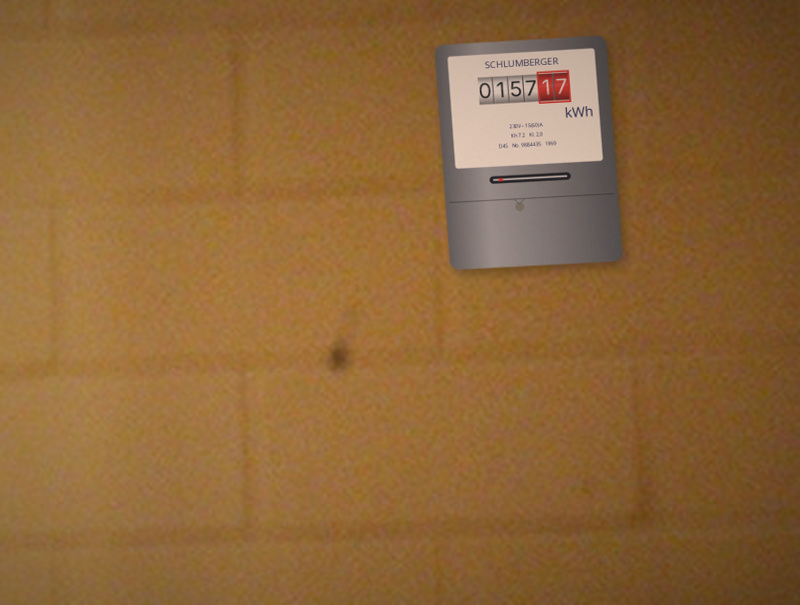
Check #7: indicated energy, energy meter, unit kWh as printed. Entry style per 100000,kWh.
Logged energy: 157.17,kWh
